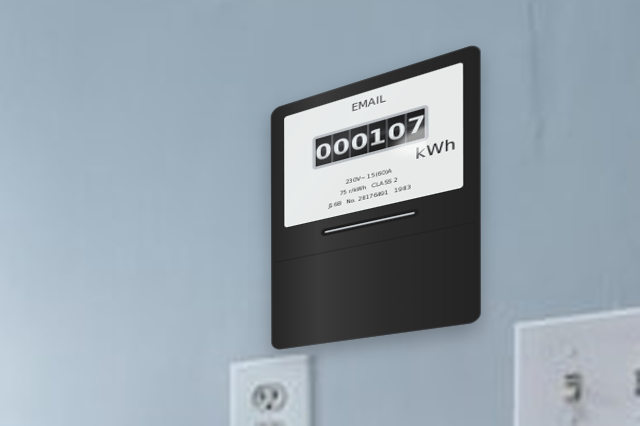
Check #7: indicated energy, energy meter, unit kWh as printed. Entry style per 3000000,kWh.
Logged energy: 107,kWh
